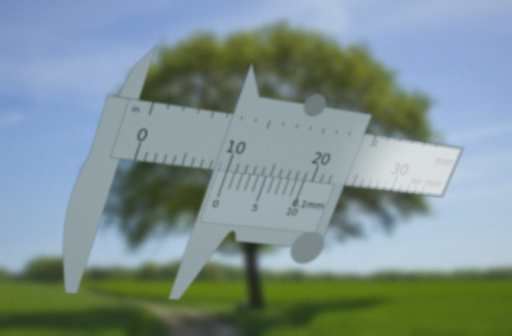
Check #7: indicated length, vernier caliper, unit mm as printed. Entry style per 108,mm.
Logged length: 10.0,mm
